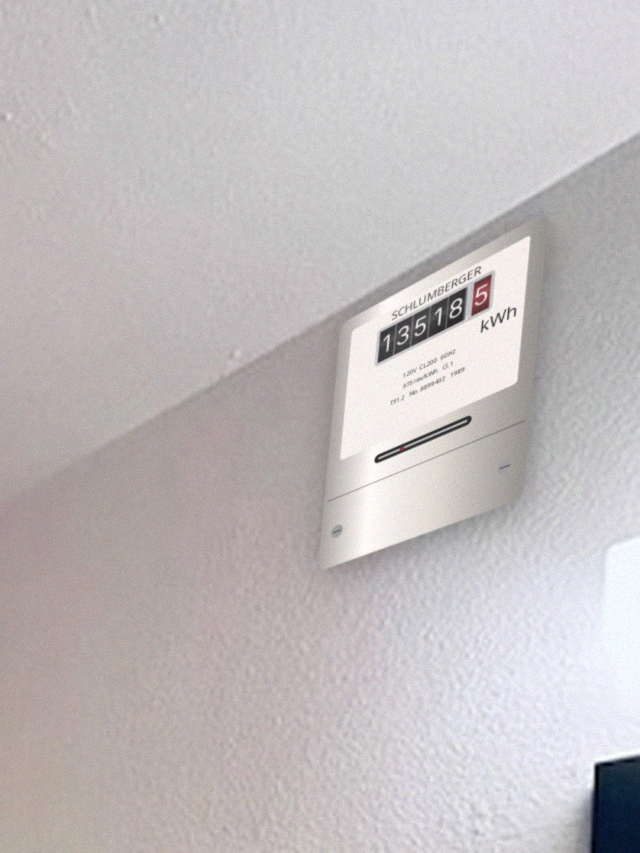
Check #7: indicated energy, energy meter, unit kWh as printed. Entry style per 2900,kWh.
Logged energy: 13518.5,kWh
